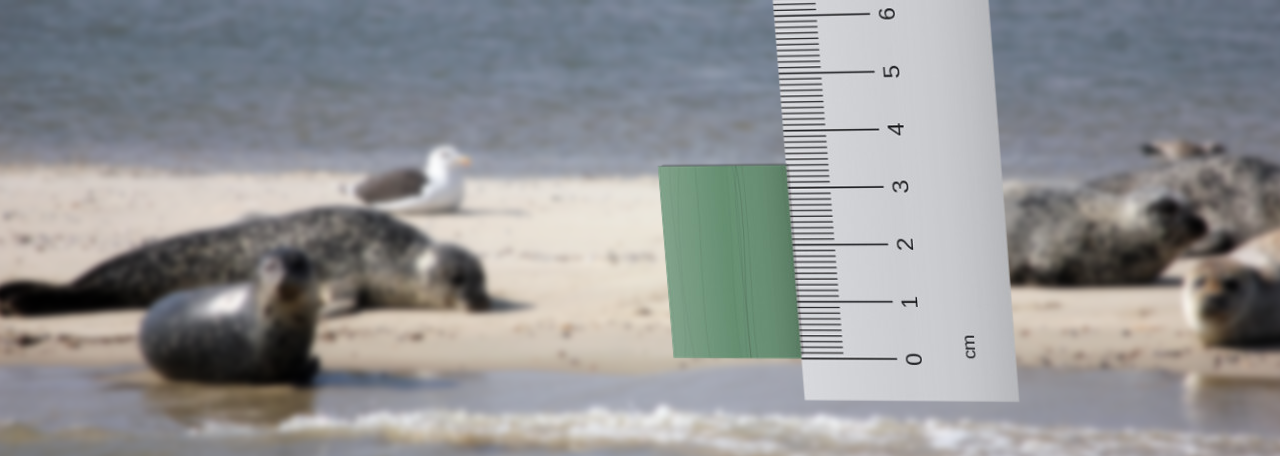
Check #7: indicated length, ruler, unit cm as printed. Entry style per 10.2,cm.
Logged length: 3.4,cm
